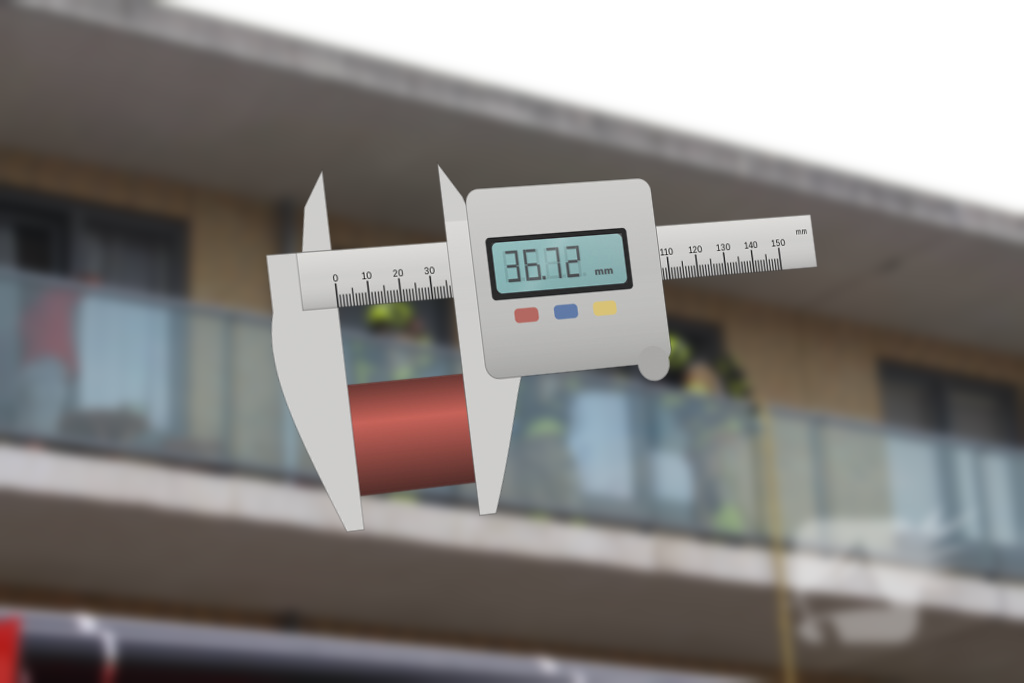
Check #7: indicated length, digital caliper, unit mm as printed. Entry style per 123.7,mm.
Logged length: 36.72,mm
